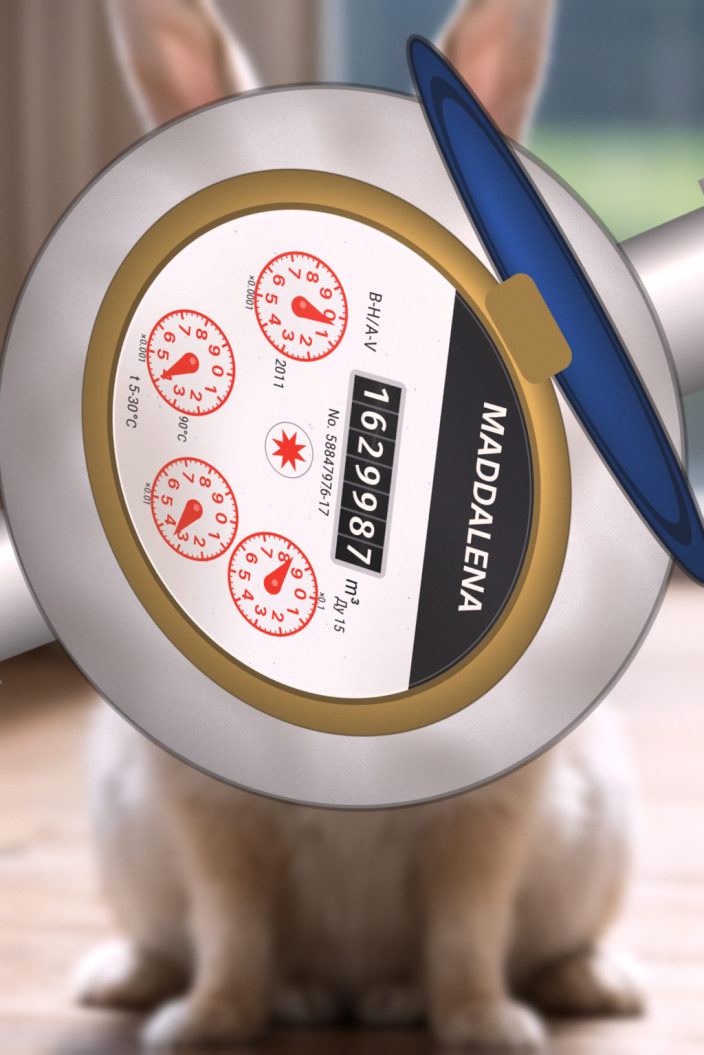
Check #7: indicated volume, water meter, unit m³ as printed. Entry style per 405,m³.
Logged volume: 1629987.8340,m³
